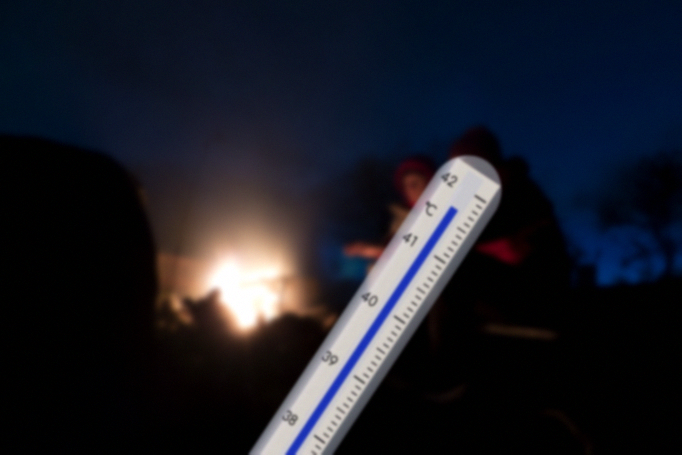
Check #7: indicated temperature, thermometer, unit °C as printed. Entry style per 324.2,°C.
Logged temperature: 41.7,°C
